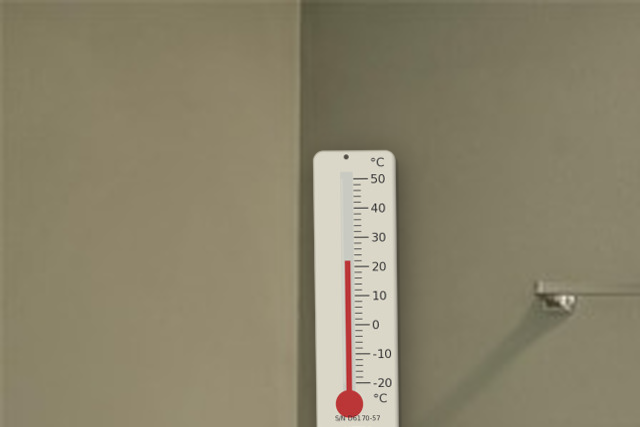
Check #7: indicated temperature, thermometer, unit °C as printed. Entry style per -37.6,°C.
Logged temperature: 22,°C
